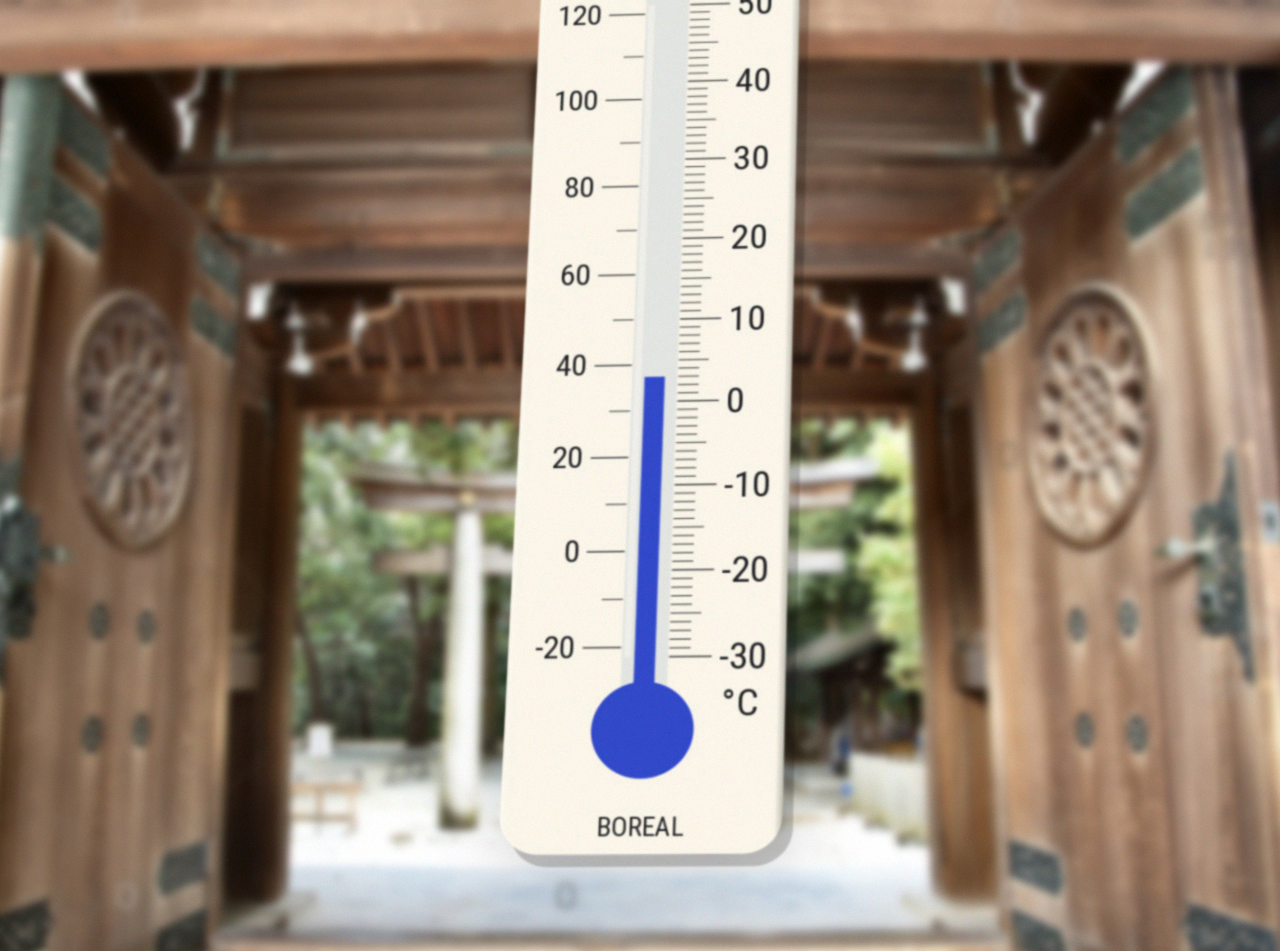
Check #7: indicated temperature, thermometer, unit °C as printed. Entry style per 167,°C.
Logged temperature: 3,°C
